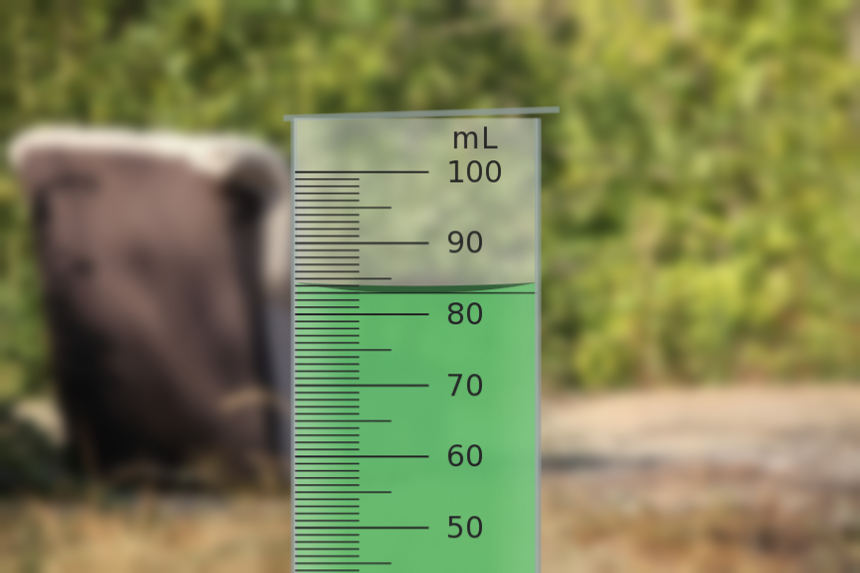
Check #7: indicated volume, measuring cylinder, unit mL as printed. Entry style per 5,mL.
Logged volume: 83,mL
